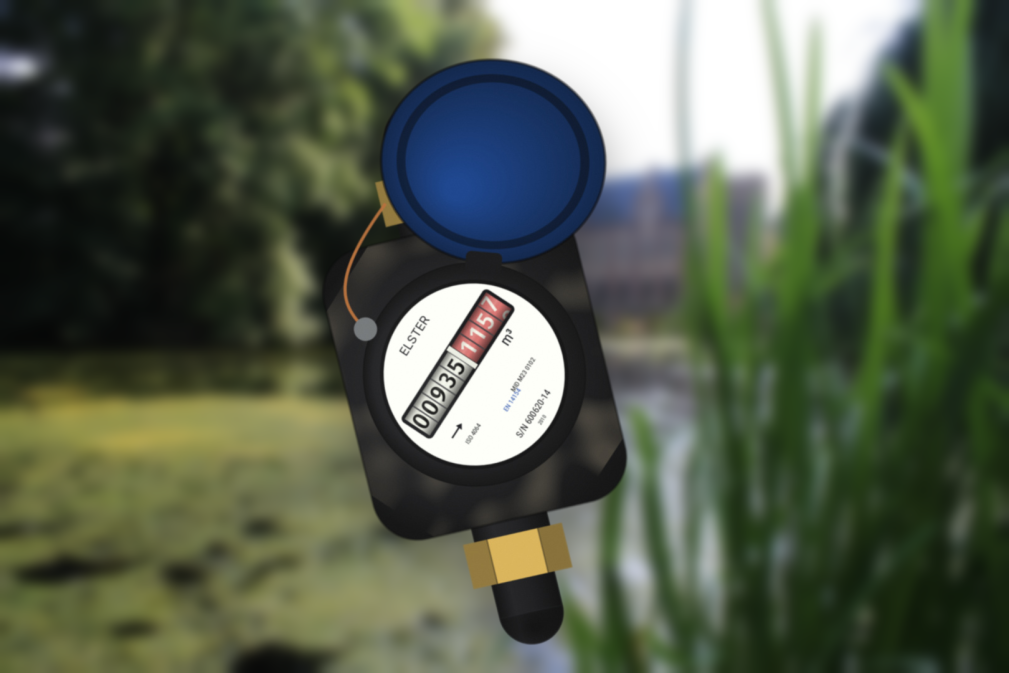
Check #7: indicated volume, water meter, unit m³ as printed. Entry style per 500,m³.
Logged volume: 935.1157,m³
